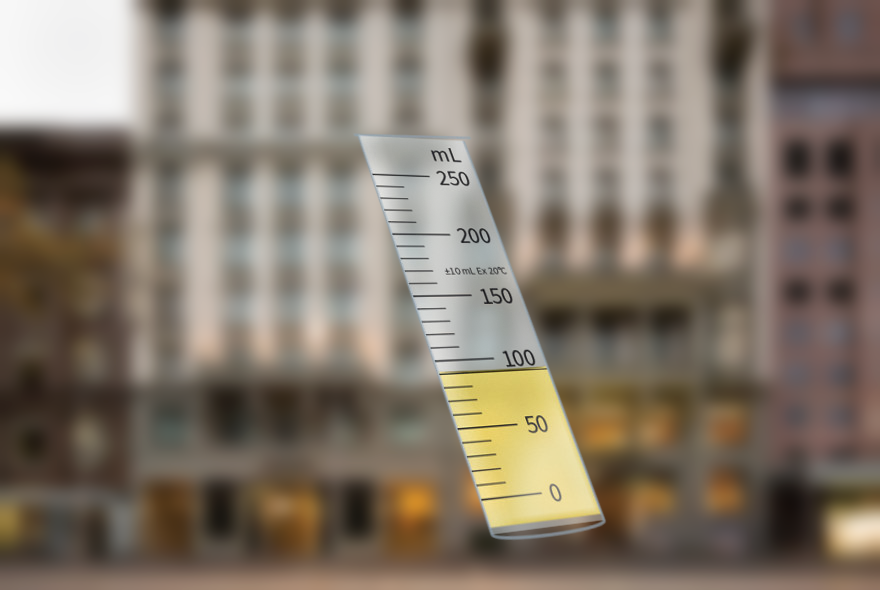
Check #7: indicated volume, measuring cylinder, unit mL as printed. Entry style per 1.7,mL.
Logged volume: 90,mL
